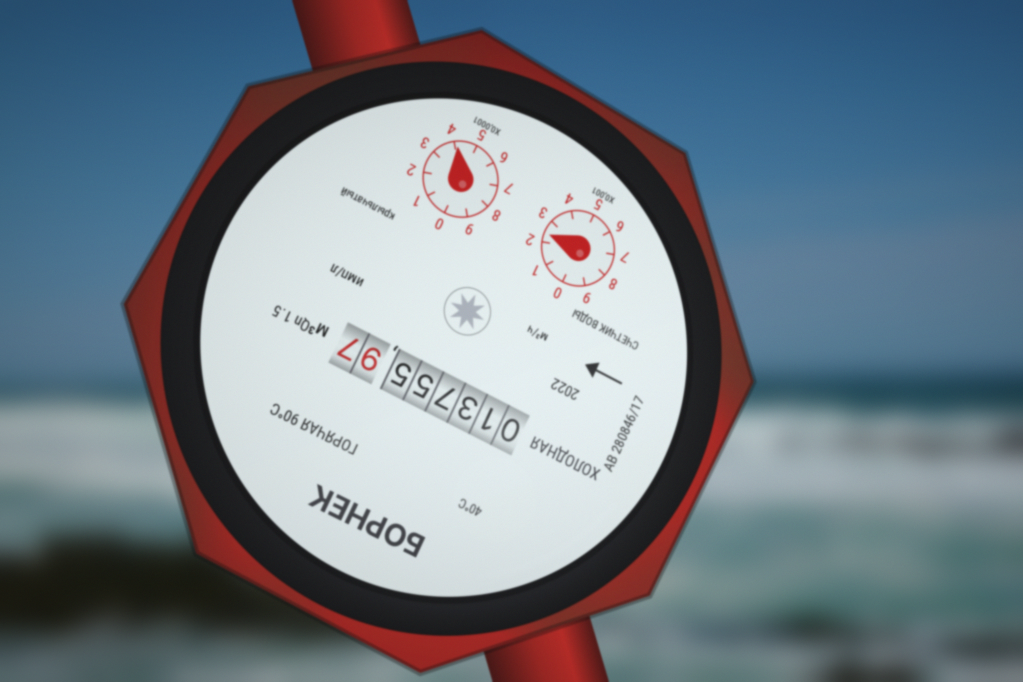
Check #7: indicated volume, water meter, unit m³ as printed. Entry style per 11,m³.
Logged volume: 13755.9724,m³
